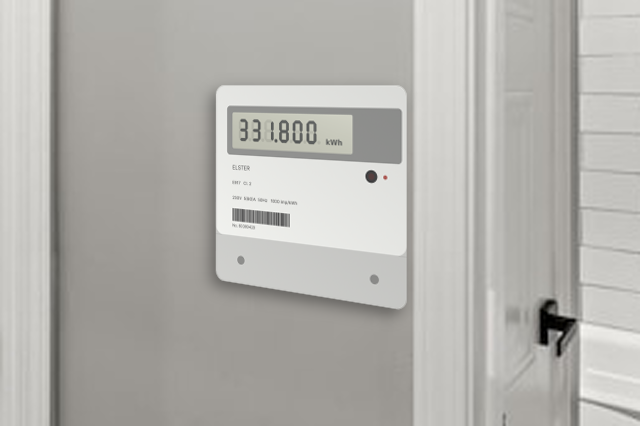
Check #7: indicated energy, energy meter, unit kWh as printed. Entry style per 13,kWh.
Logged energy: 331.800,kWh
